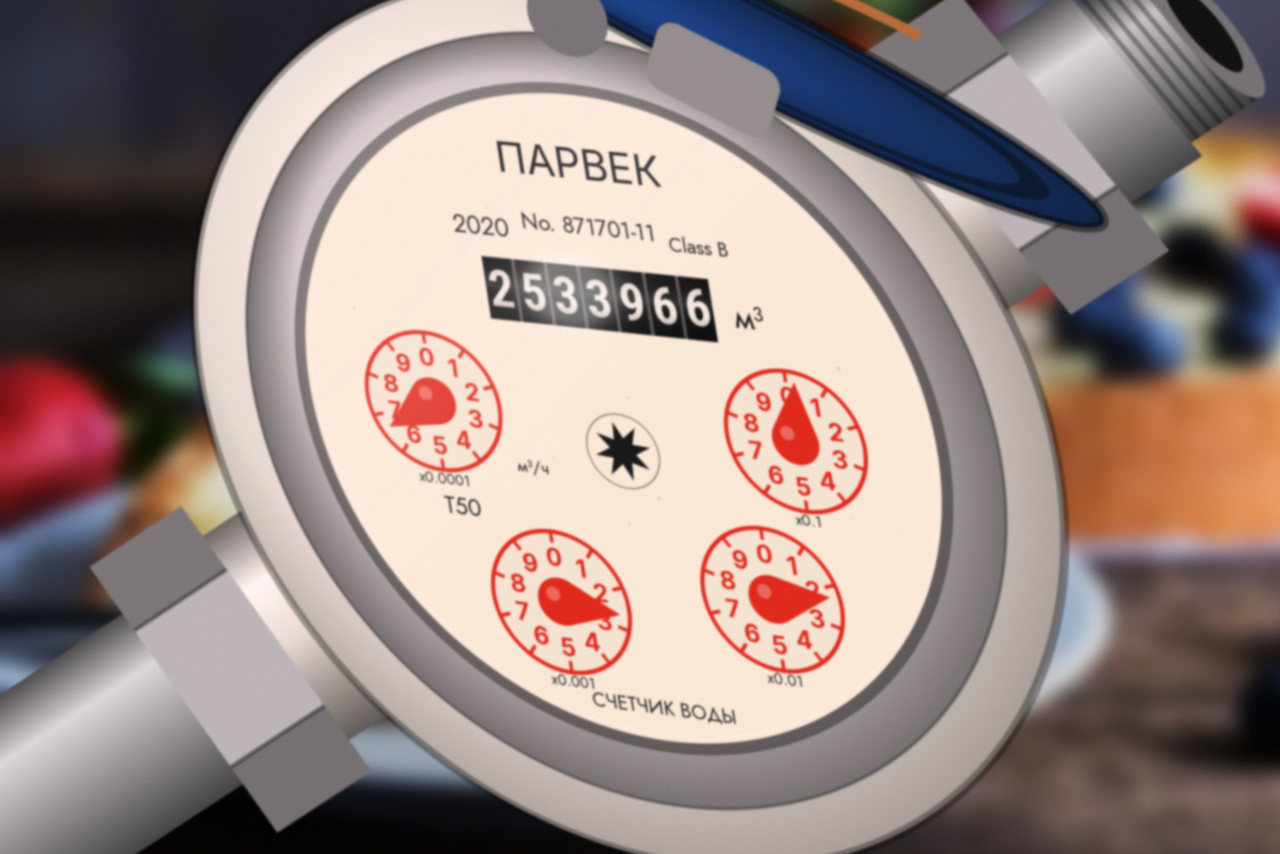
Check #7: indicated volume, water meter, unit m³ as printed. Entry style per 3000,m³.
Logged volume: 2533966.0226,m³
